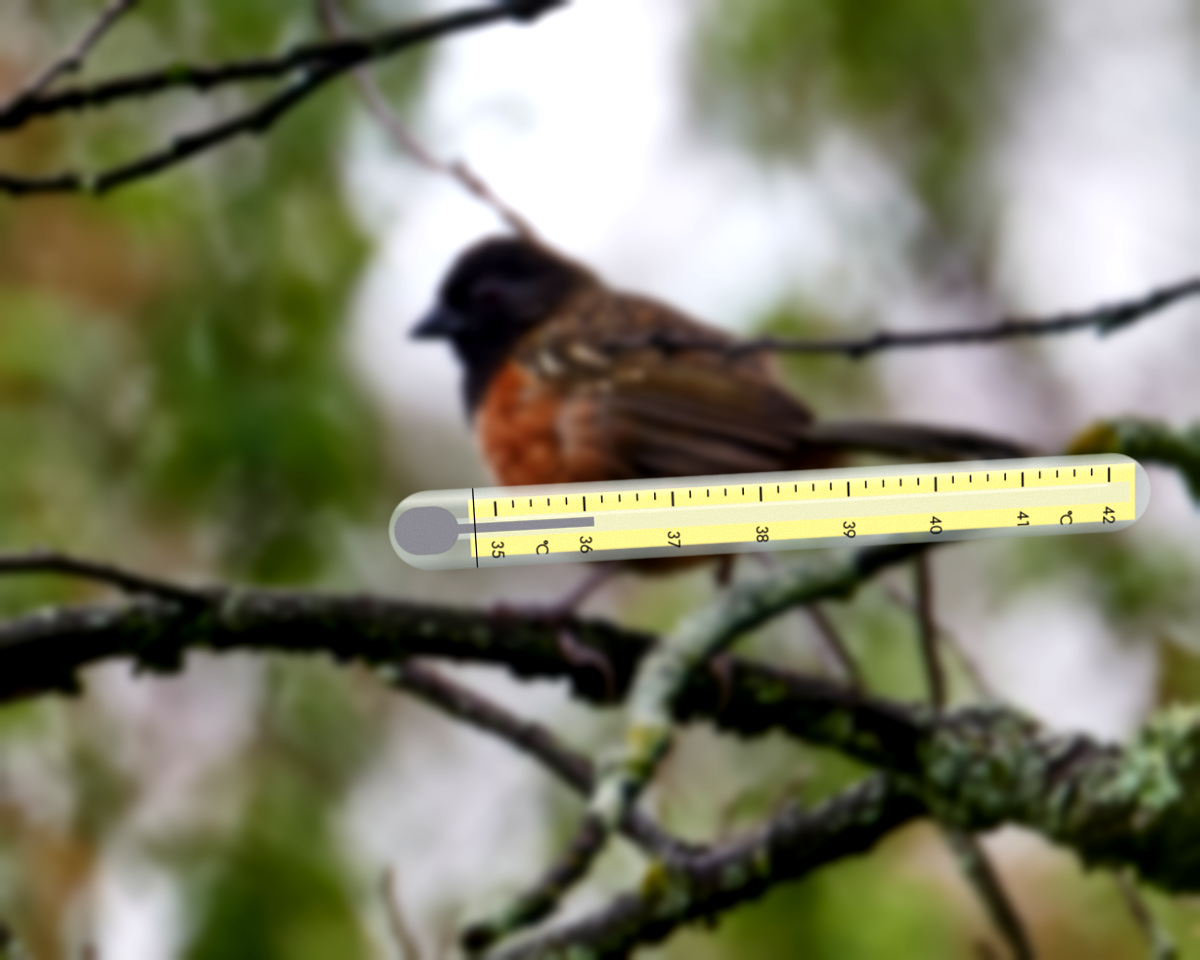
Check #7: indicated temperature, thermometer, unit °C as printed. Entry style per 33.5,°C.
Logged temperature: 36.1,°C
